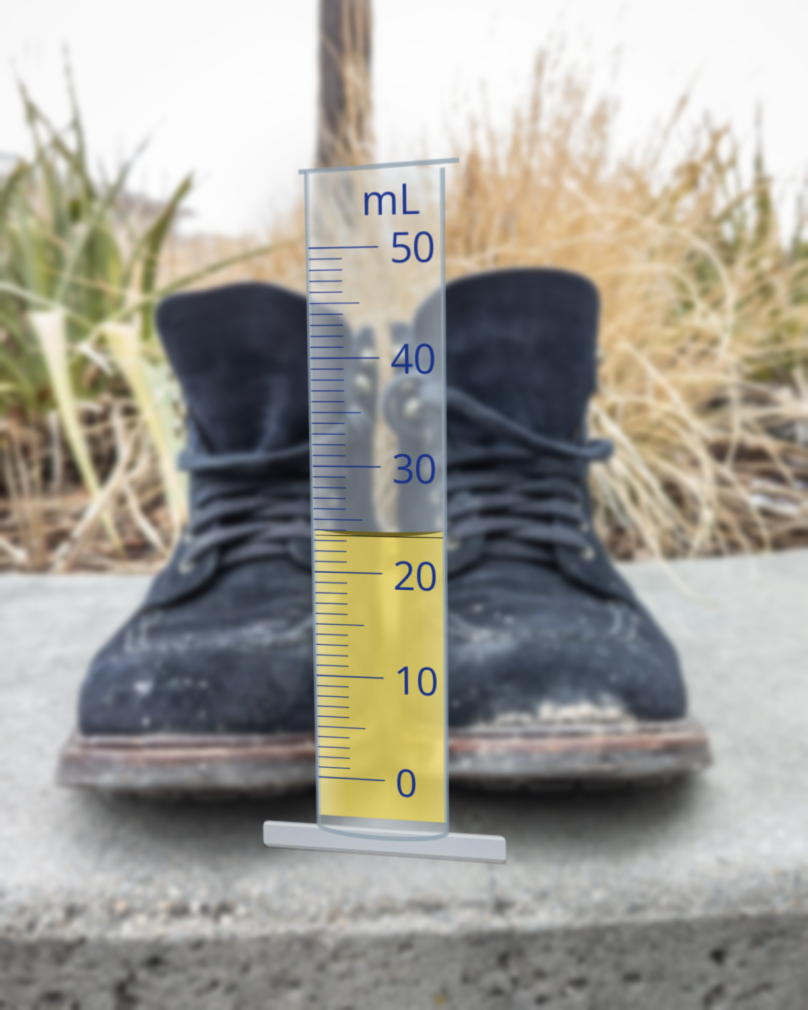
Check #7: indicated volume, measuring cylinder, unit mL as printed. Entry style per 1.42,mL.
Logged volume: 23.5,mL
